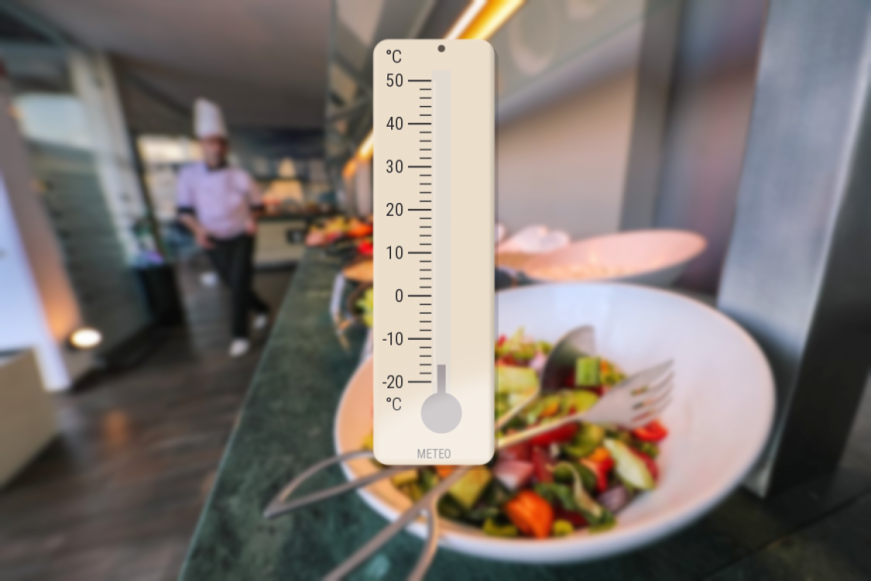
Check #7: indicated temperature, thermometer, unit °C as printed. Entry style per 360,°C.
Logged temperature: -16,°C
